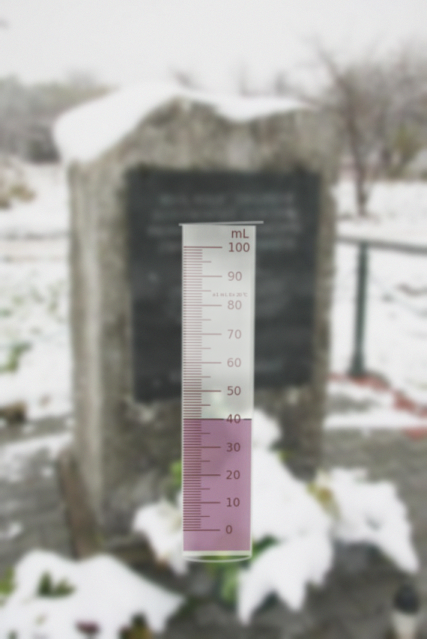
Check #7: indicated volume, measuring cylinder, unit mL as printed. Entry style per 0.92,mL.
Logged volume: 40,mL
